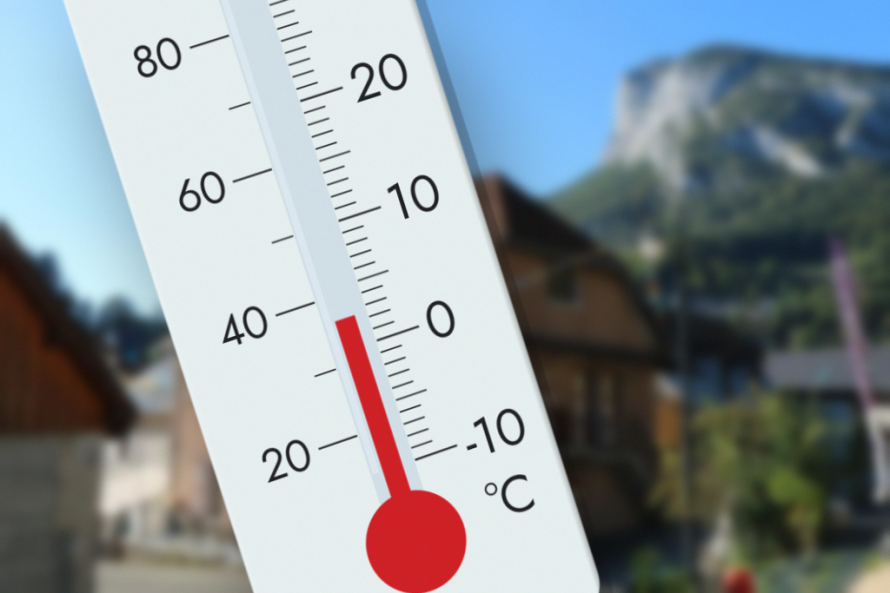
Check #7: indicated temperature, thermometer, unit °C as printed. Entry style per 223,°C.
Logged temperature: 2.5,°C
